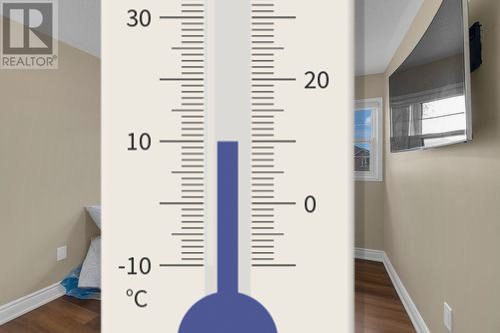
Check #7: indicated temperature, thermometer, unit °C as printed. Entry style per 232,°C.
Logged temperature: 10,°C
